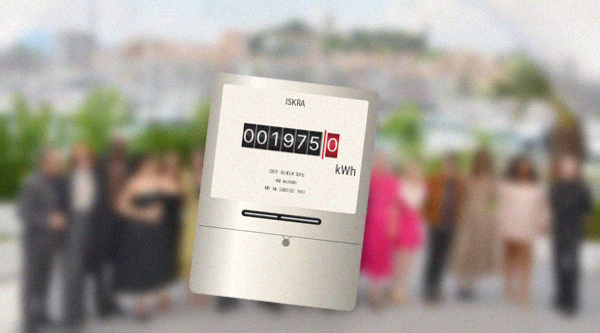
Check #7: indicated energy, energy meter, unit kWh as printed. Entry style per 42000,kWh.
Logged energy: 1975.0,kWh
